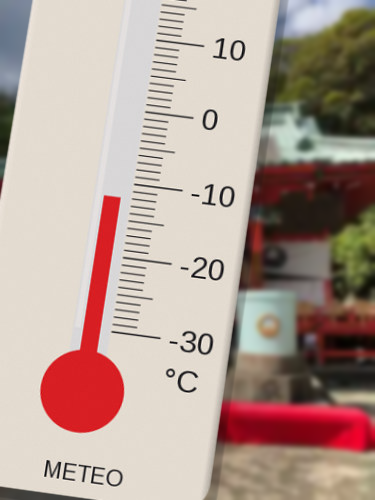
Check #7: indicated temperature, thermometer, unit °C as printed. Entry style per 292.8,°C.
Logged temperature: -12,°C
